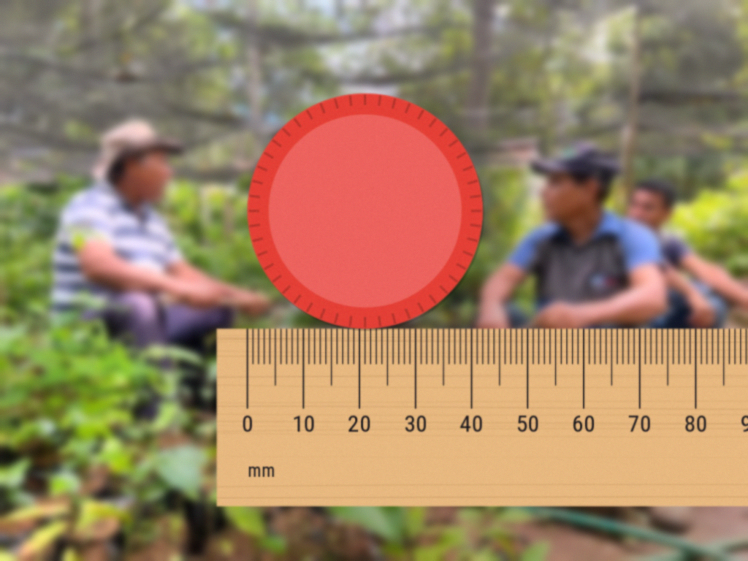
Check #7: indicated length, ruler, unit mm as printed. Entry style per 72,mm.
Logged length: 42,mm
